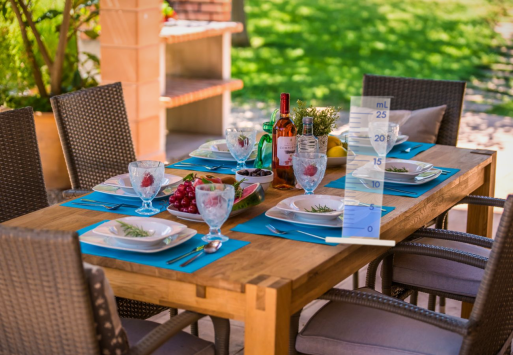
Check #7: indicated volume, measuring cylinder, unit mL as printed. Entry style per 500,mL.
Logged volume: 5,mL
